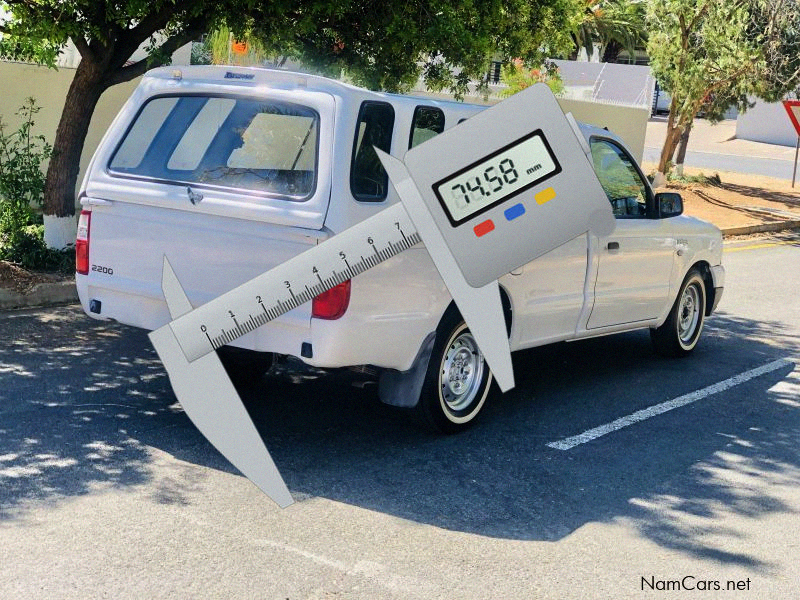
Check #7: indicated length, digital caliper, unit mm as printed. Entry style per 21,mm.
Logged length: 74.58,mm
